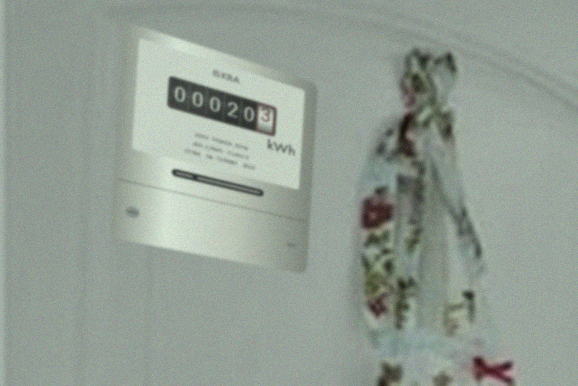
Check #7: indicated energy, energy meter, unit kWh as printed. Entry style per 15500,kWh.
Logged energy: 20.3,kWh
